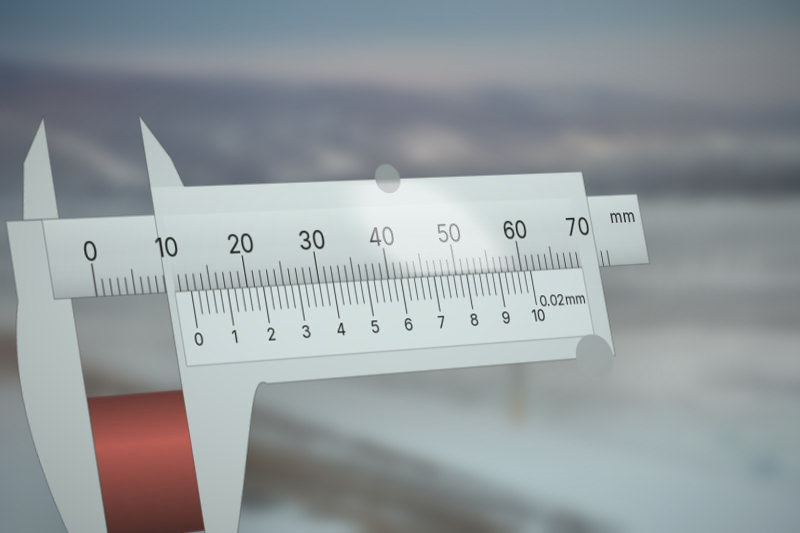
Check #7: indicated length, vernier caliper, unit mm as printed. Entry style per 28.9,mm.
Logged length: 12.4,mm
